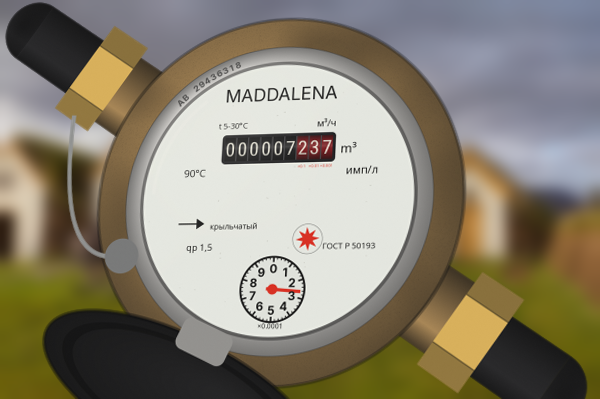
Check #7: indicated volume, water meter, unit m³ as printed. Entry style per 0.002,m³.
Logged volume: 7.2372,m³
